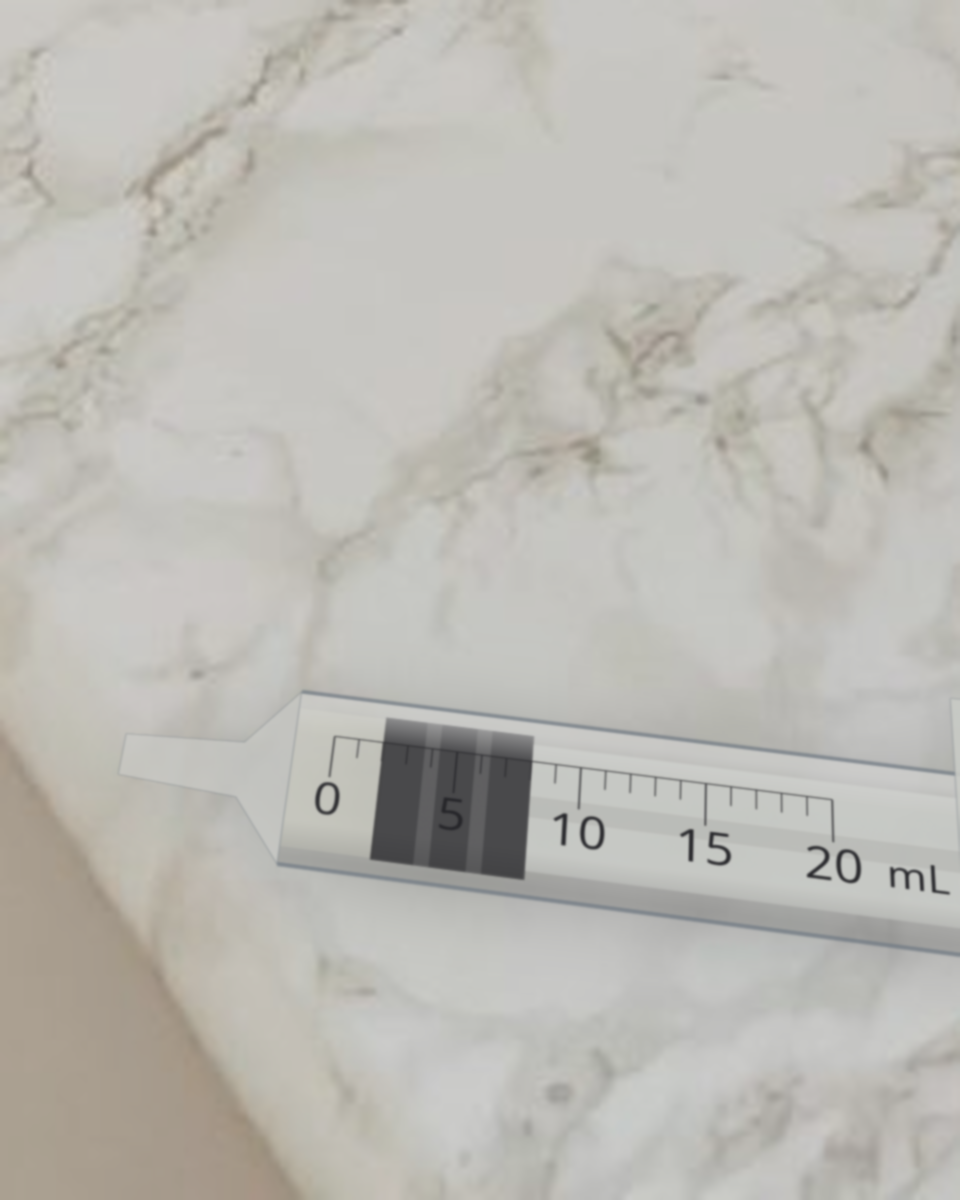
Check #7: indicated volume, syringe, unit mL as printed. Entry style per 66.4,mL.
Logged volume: 2,mL
